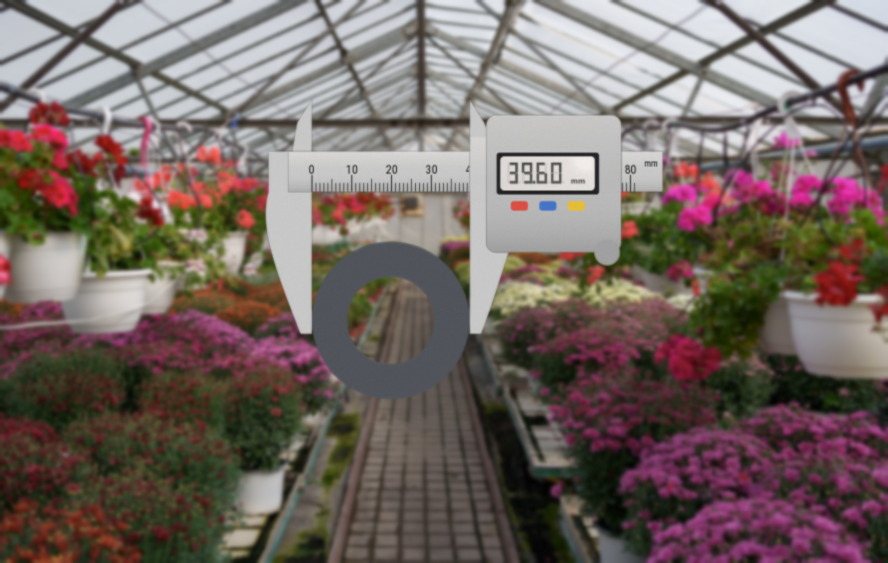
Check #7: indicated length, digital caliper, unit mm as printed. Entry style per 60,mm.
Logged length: 39.60,mm
